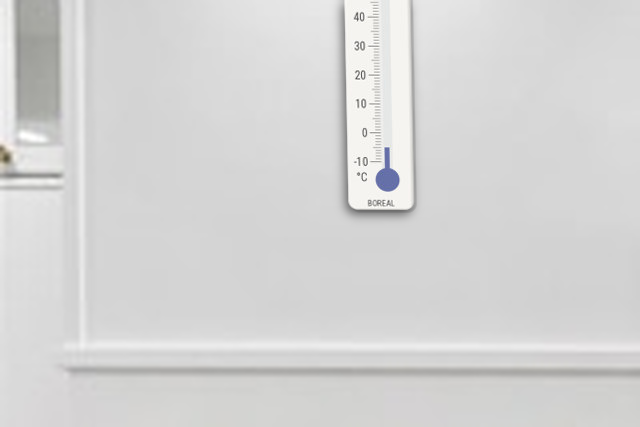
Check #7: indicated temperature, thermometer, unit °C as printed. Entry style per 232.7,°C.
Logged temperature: -5,°C
